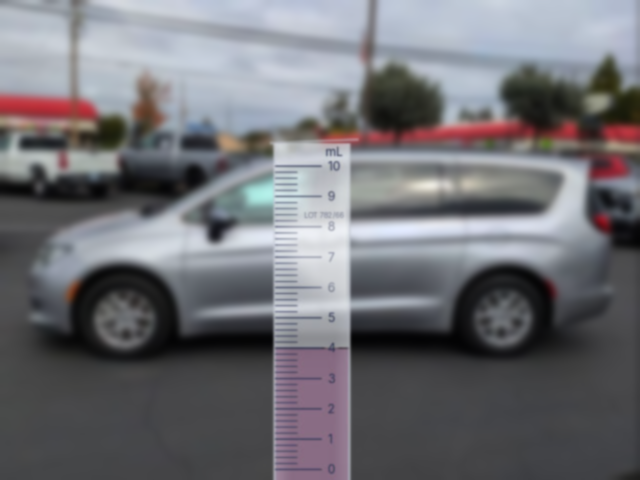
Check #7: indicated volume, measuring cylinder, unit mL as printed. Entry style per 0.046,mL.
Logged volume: 4,mL
